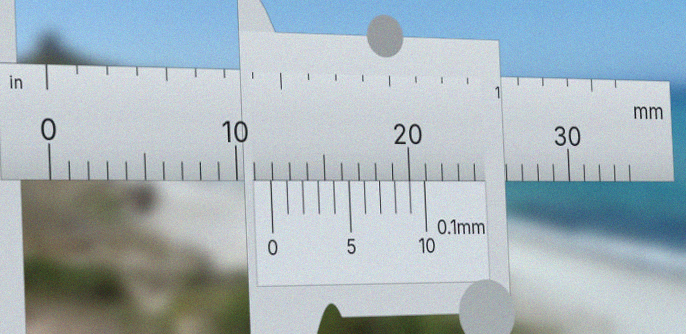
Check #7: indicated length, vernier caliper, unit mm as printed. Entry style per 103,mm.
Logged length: 11.9,mm
